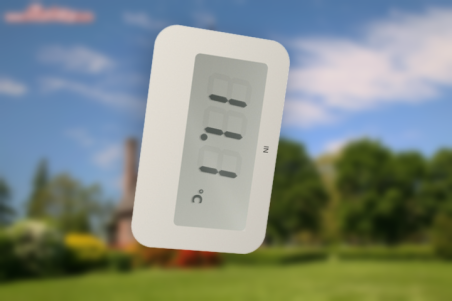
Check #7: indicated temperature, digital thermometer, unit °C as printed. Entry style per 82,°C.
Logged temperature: 11.1,°C
